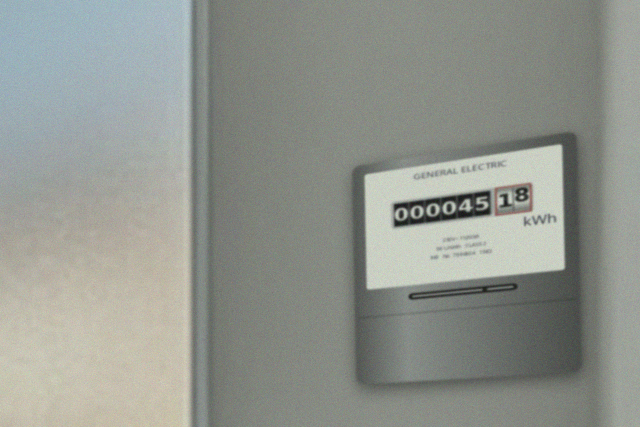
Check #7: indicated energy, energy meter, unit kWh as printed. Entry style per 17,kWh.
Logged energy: 45.18,kWh
